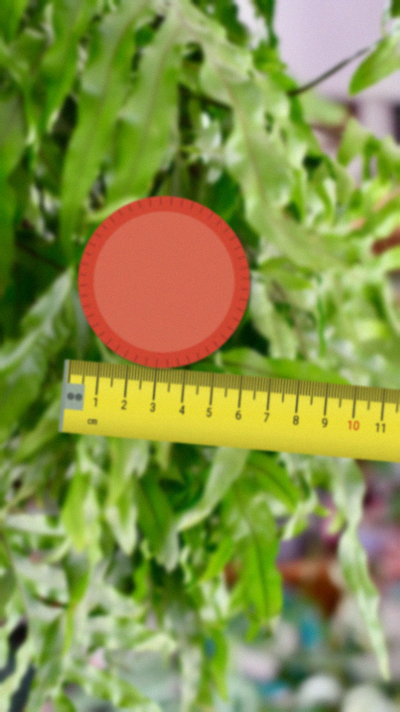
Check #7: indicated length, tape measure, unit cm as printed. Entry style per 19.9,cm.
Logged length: 6,cm
